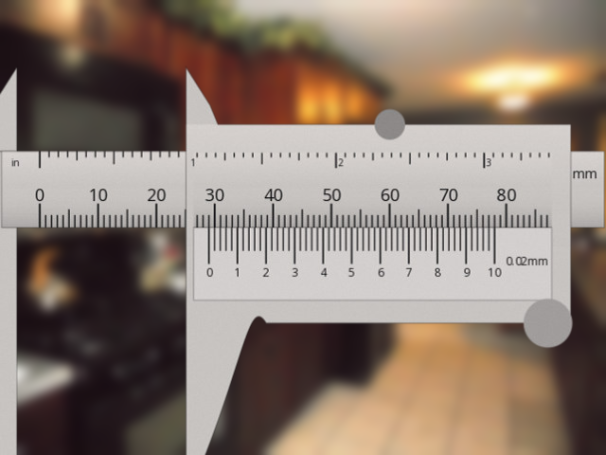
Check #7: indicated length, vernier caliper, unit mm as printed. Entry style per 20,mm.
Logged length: 29.0,mm
